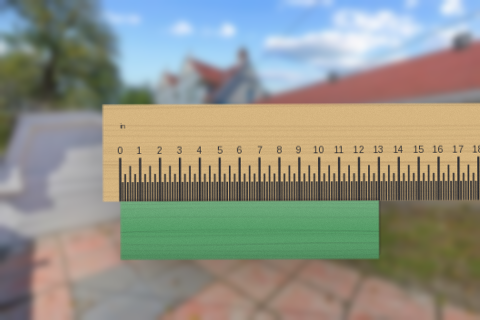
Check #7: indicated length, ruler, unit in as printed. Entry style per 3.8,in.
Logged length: 13,in
